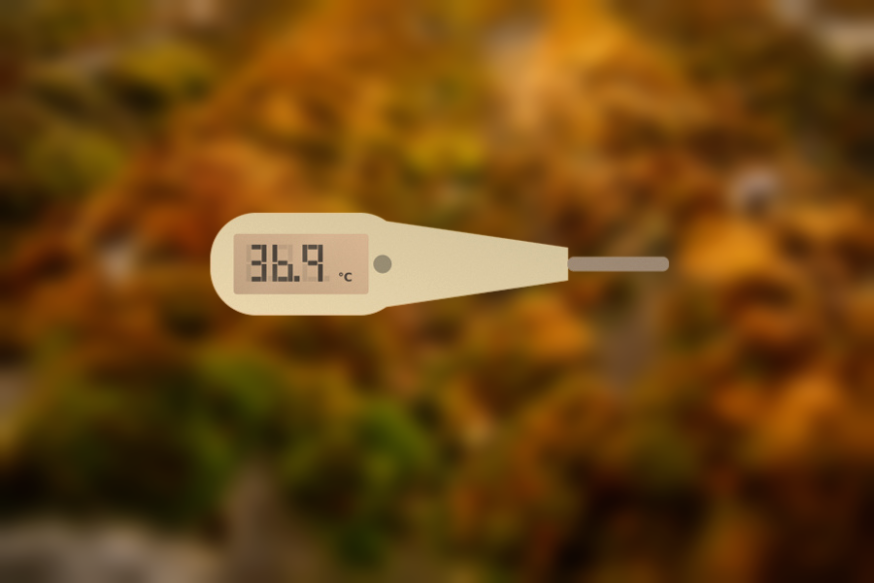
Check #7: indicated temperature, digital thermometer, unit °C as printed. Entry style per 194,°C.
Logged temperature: 36.9,°C
